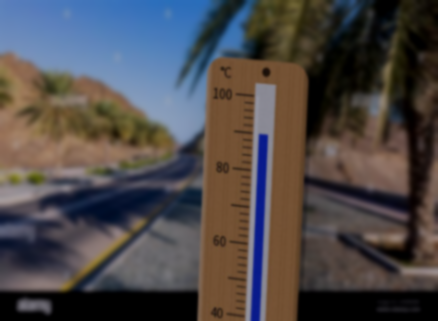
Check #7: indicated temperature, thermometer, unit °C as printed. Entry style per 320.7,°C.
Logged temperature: 90,°C
